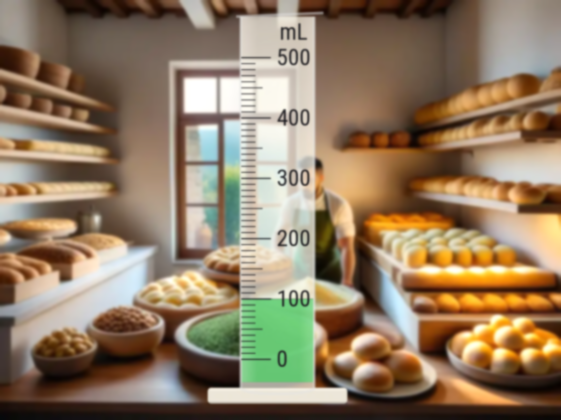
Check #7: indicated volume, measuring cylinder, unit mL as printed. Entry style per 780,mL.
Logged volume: 100,mL
